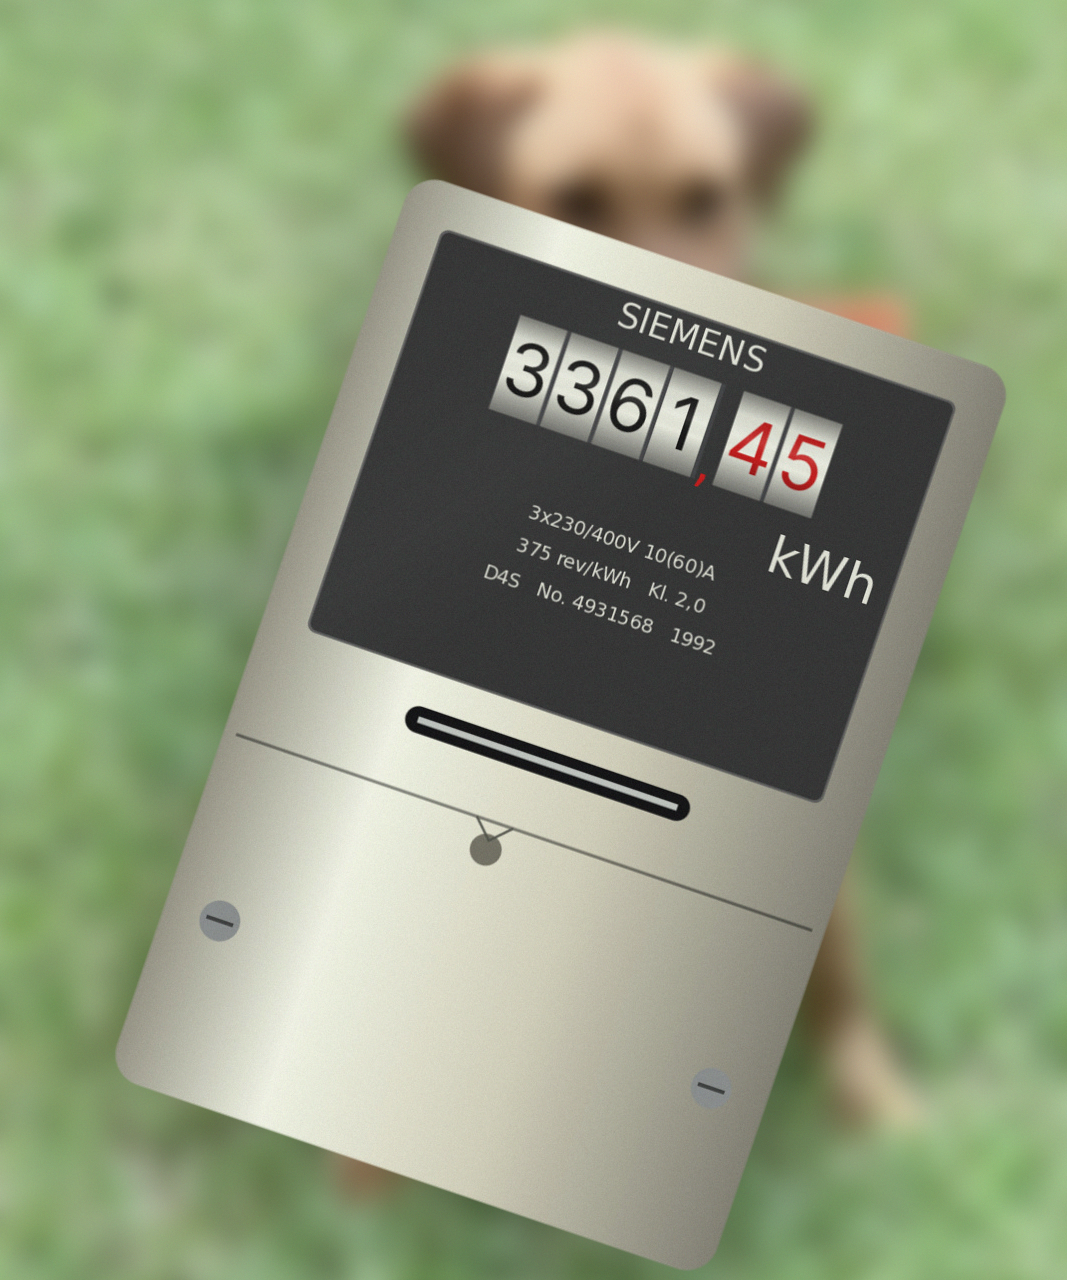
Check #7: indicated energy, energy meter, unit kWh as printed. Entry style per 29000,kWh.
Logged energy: 3361.45,kWh
